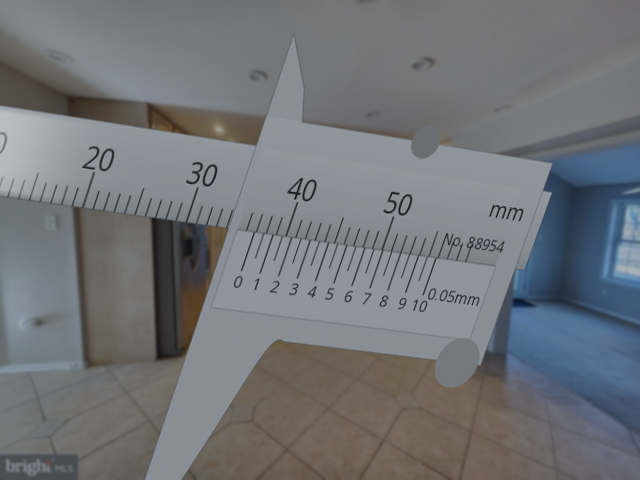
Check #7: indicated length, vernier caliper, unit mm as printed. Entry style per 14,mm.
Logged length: 36.8,mm
